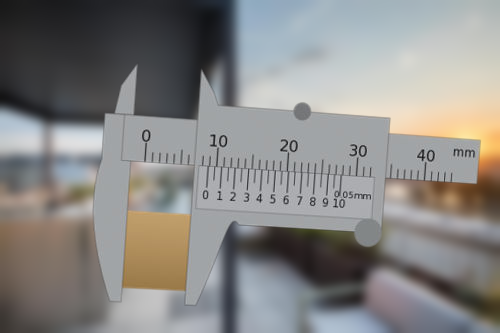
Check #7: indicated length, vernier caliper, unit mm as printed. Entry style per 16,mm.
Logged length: 8.8,mm
